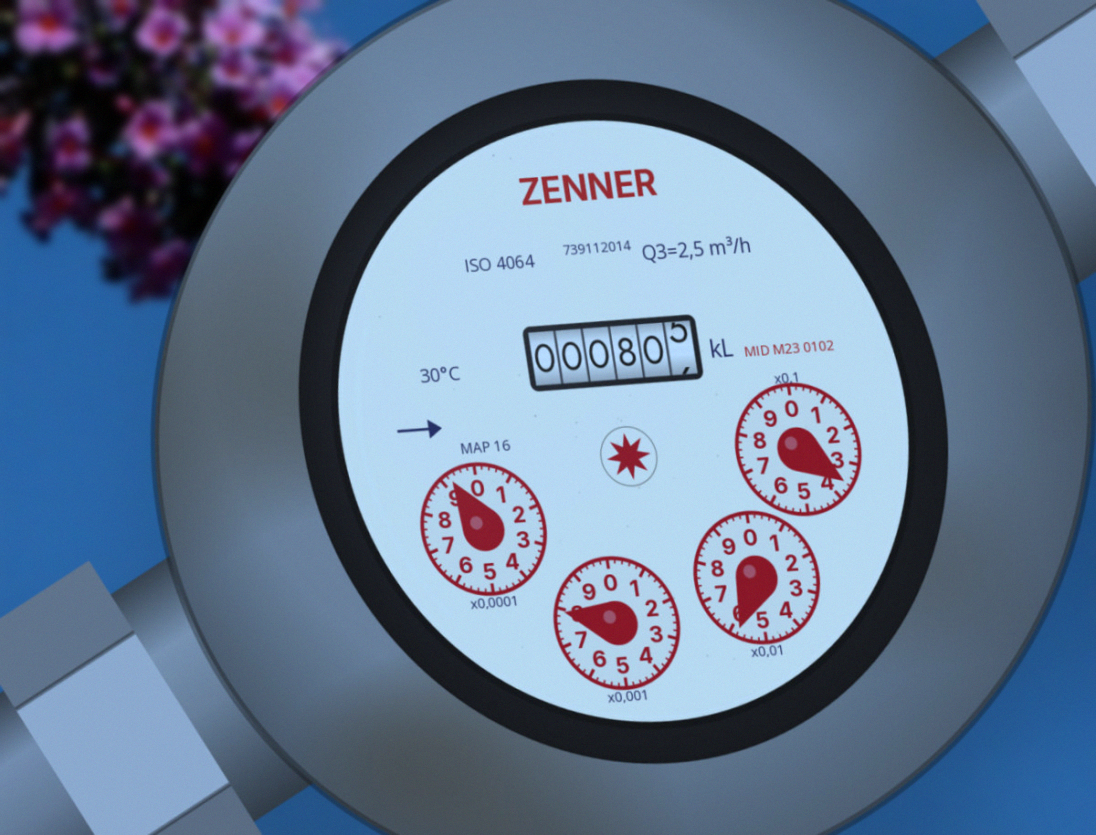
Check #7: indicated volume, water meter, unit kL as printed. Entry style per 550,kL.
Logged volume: 805.3579,kL
